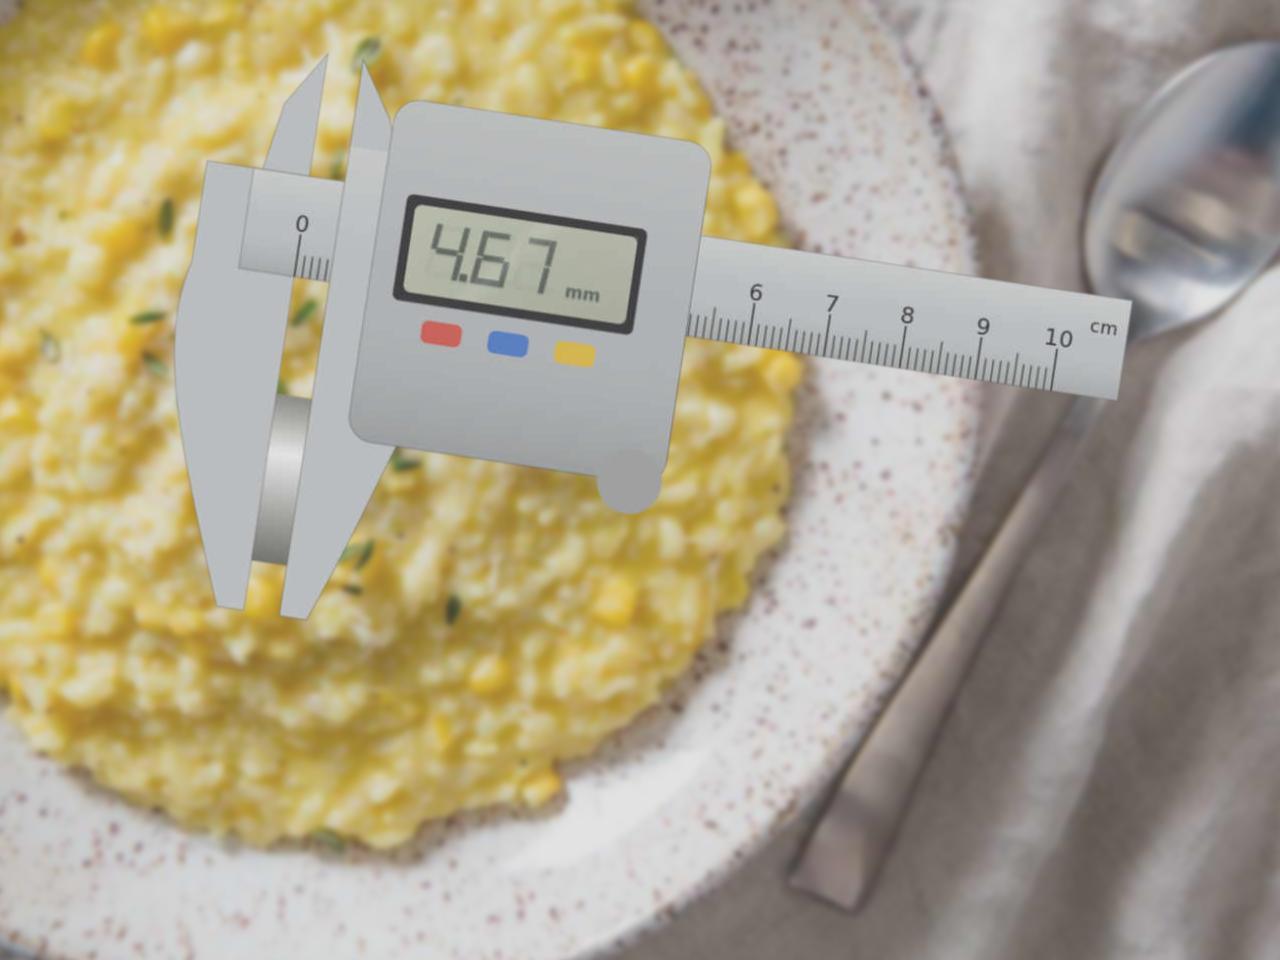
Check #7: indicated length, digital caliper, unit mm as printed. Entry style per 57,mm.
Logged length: 4.67,mm
